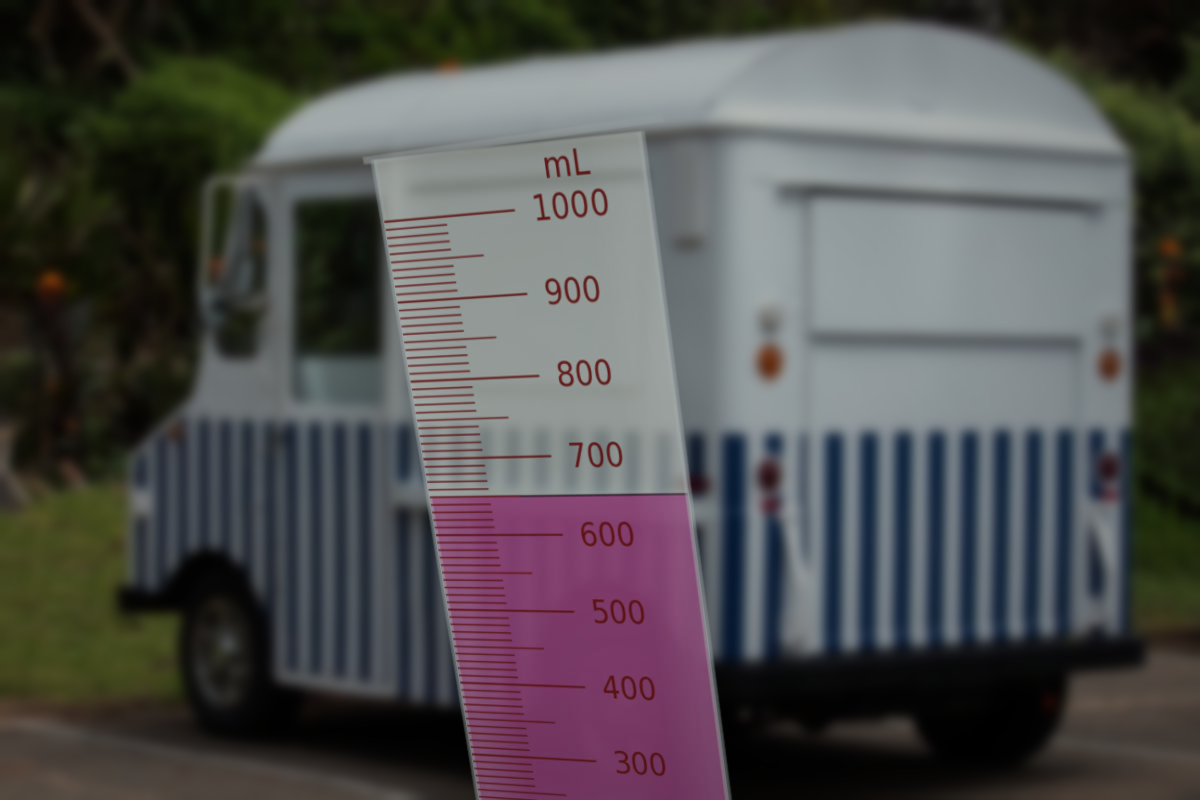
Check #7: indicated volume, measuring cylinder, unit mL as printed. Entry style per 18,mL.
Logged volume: 650,mL
